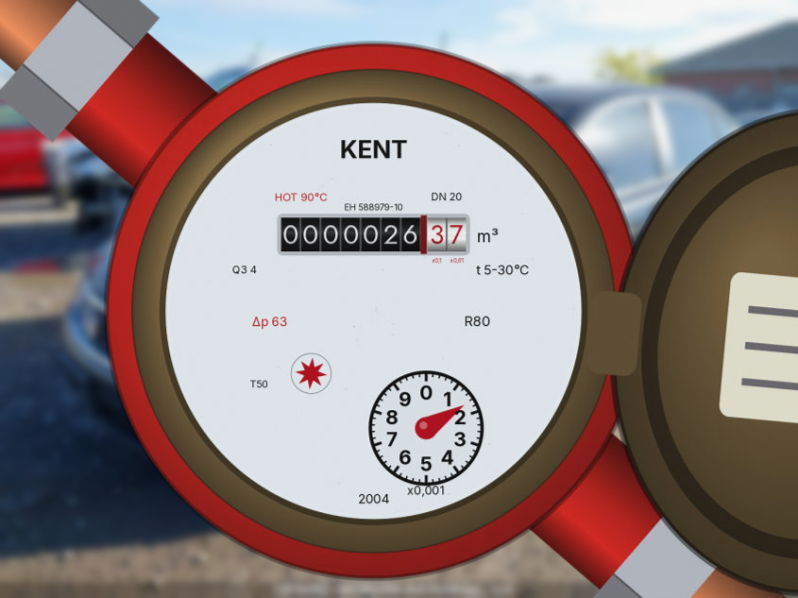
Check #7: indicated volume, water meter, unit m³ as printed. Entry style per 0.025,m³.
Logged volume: 26.371,m³
